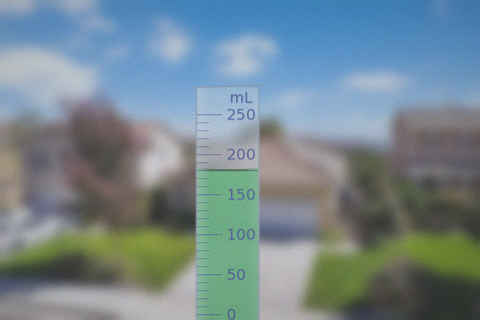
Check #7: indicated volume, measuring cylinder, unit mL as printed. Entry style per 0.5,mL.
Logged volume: 180,mL
